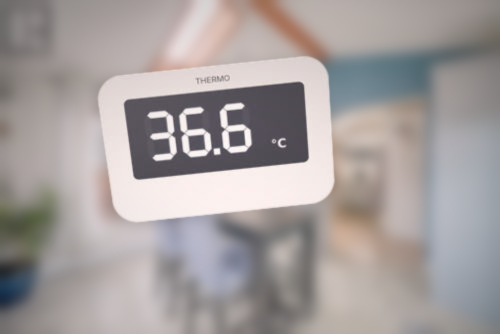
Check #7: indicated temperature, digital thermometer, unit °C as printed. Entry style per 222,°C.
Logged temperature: 36.6,°C
